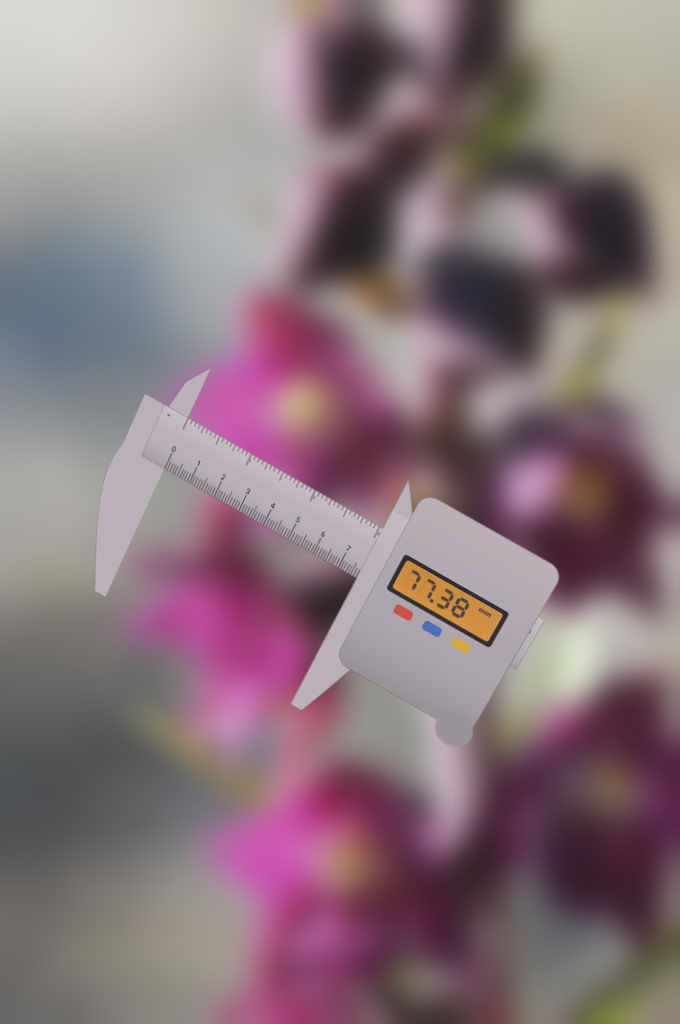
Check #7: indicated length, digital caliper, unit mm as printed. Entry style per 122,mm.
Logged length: 77.38,mm
